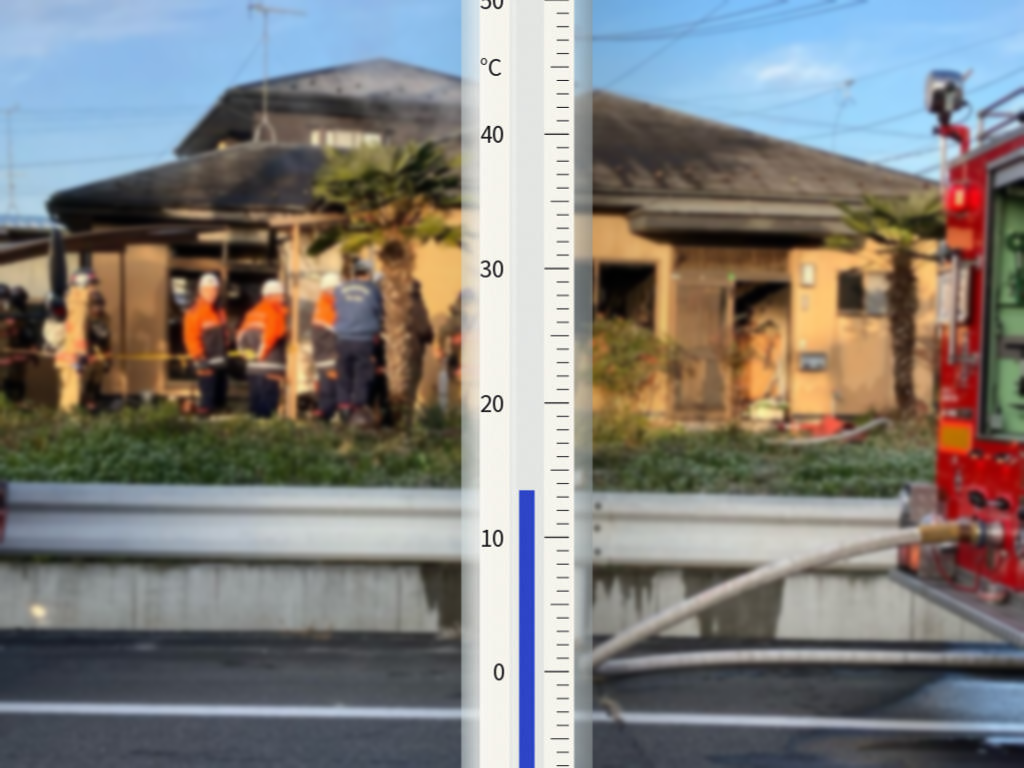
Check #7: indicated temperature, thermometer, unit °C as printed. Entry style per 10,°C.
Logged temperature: 13.5,°C
